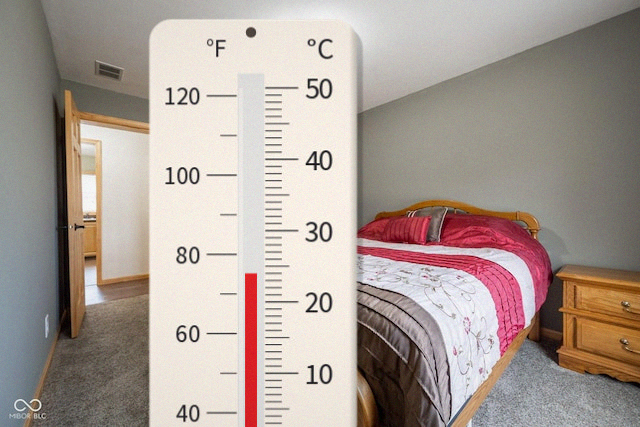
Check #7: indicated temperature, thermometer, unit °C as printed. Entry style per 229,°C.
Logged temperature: 24,°C
